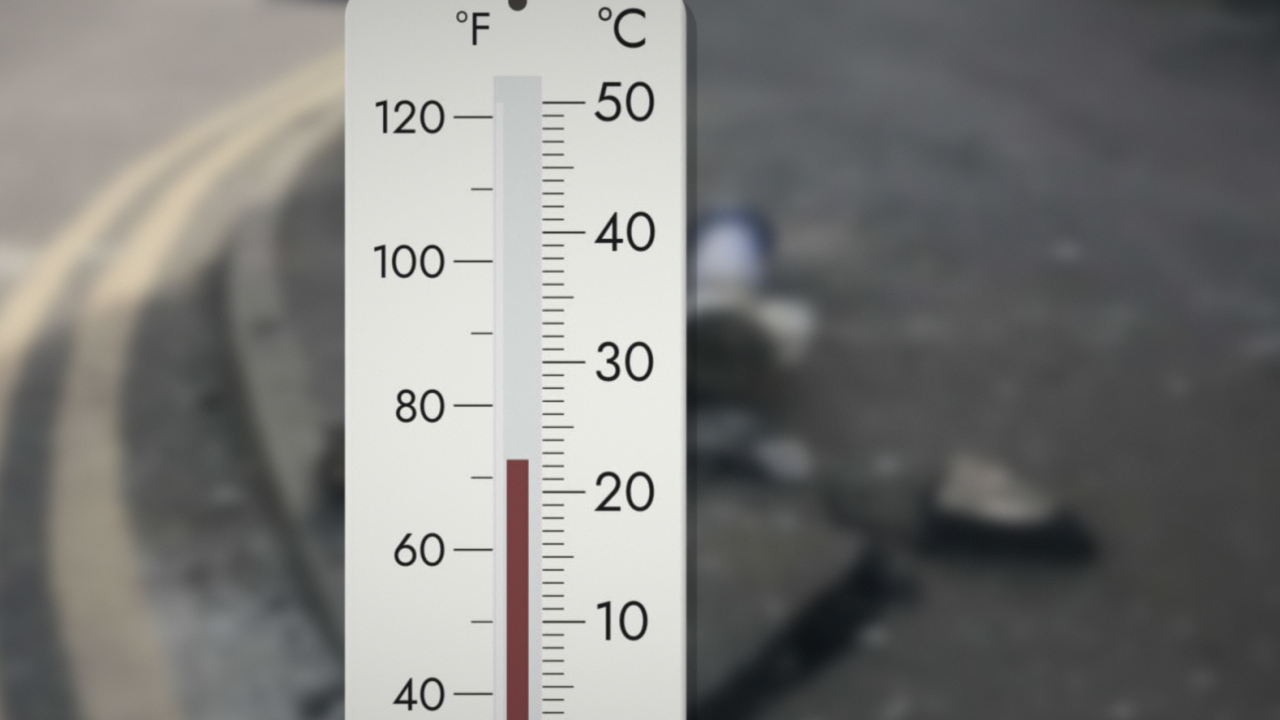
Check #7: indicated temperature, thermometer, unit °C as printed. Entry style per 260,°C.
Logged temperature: 22.5,°C
